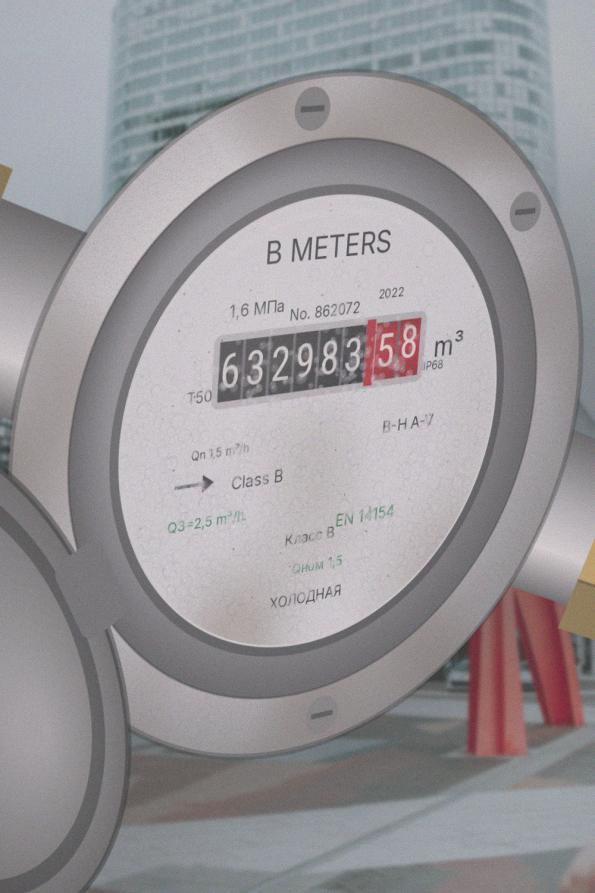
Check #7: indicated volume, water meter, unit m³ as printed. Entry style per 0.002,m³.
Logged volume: 632983.58,m³
